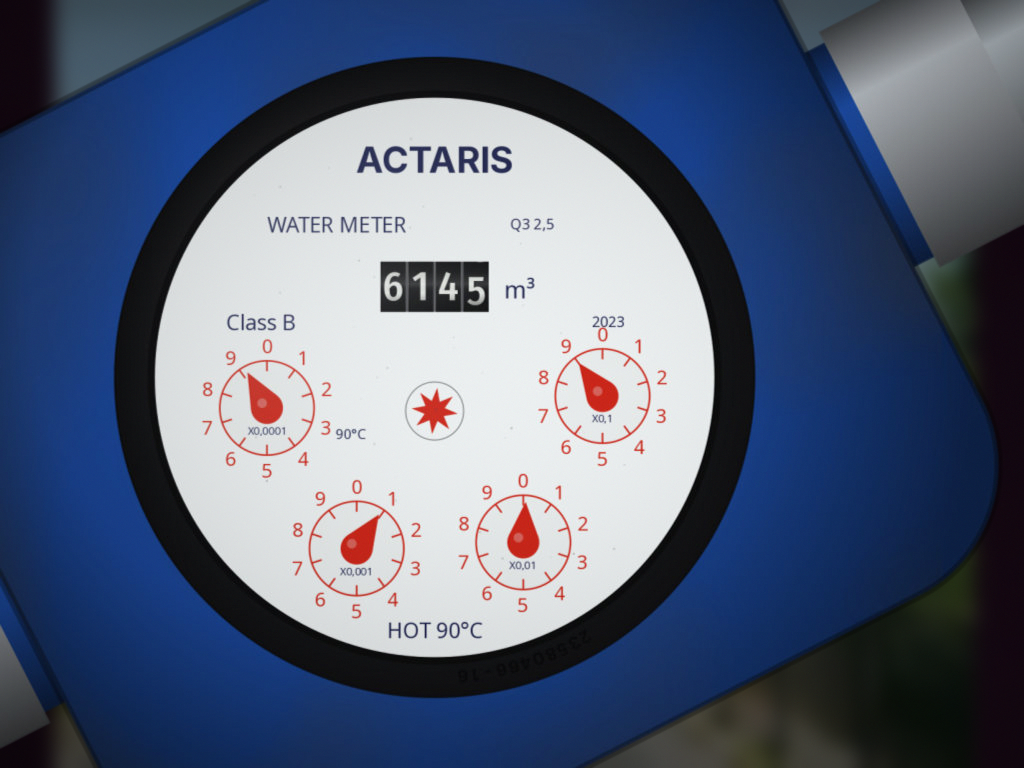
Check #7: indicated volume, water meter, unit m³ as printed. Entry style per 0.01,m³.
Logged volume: 6144.9009,m³
